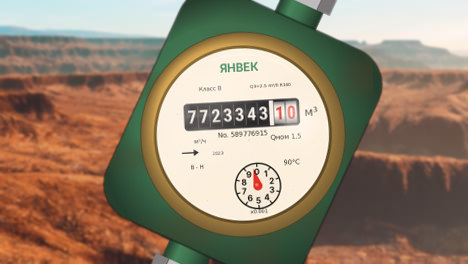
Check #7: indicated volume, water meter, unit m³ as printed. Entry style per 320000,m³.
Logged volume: 7723343.099,m³
